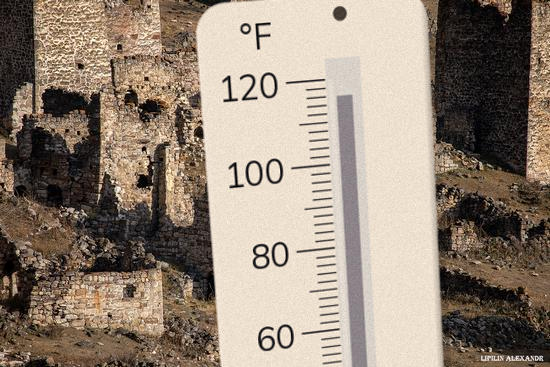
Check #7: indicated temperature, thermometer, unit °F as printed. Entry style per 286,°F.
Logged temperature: 116,°F
